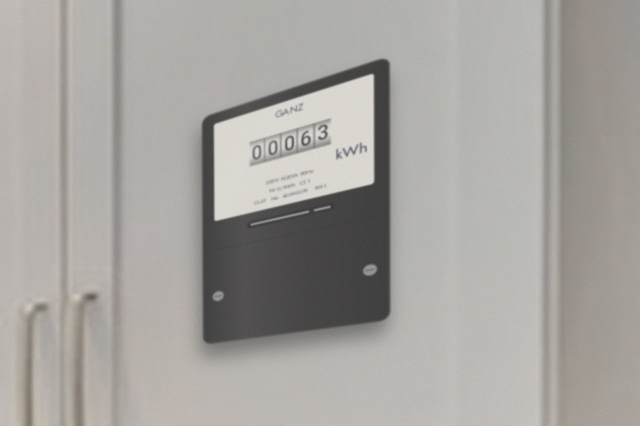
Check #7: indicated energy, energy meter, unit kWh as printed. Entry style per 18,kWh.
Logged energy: 63,kWh
